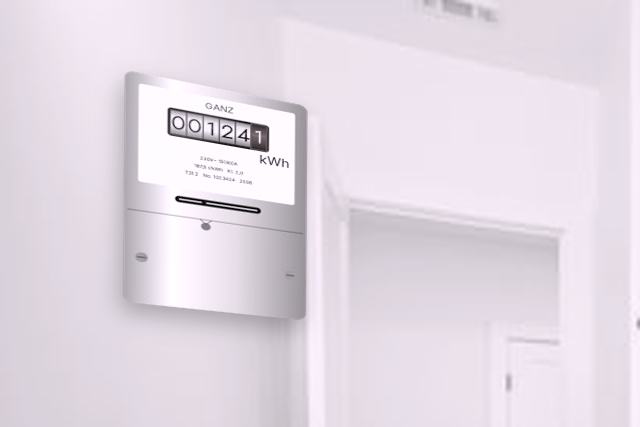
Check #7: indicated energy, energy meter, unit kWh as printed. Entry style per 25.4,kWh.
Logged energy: 124.1,kWh
